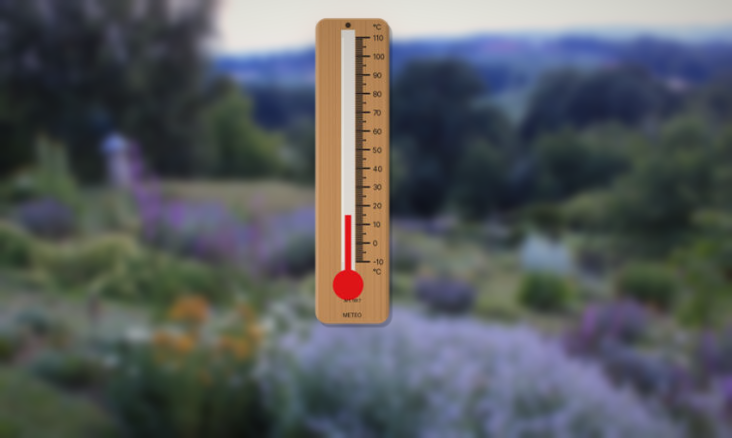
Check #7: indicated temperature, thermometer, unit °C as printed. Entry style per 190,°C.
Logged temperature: 15,°C
